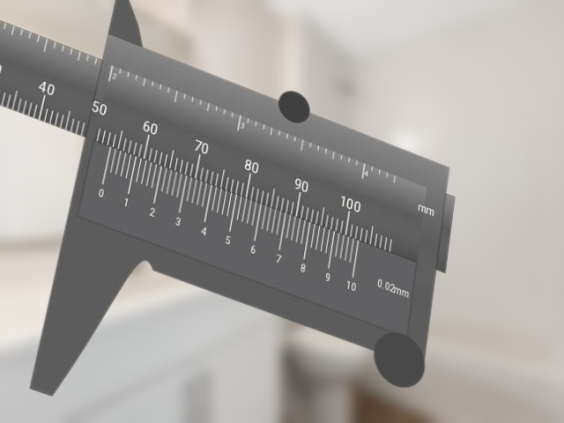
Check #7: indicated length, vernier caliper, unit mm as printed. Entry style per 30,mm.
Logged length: 53.6,mm
